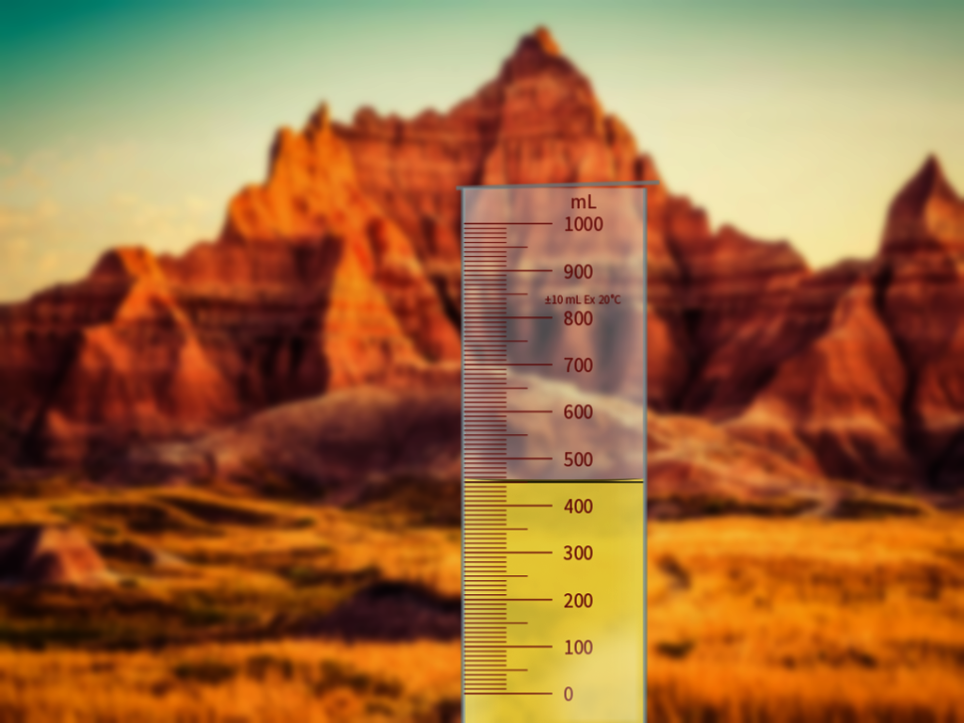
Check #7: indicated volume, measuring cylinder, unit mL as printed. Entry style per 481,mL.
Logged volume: 450,mL
